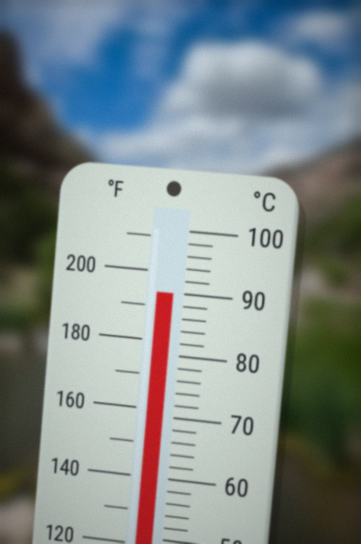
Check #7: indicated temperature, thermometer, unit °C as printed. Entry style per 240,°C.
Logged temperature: 90,°C
